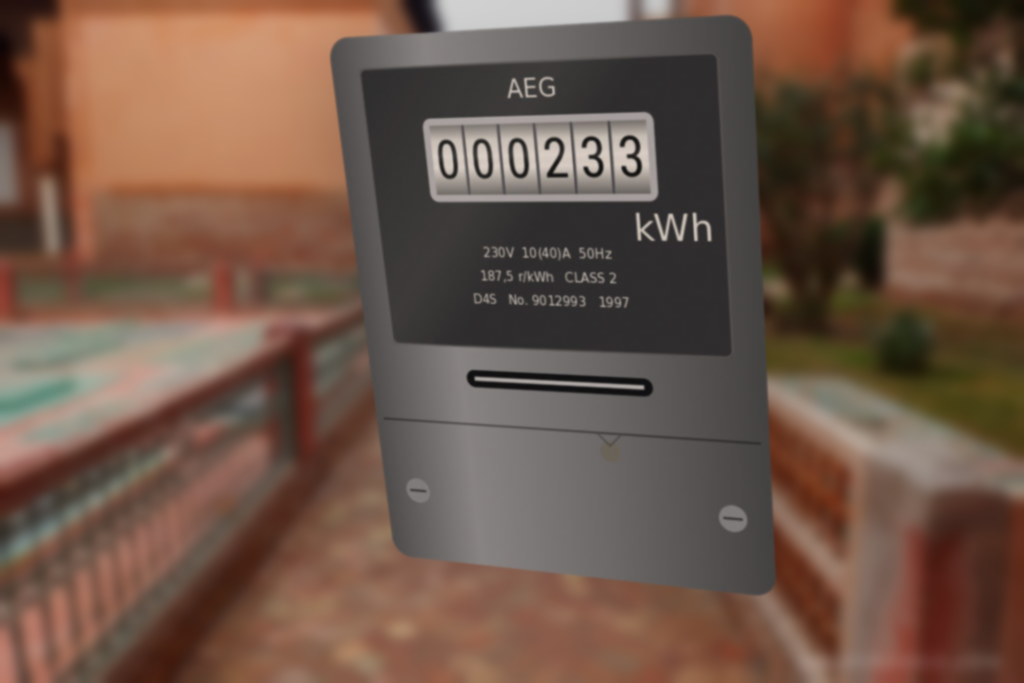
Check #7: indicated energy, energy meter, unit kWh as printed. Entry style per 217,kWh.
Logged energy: 233,kWh
